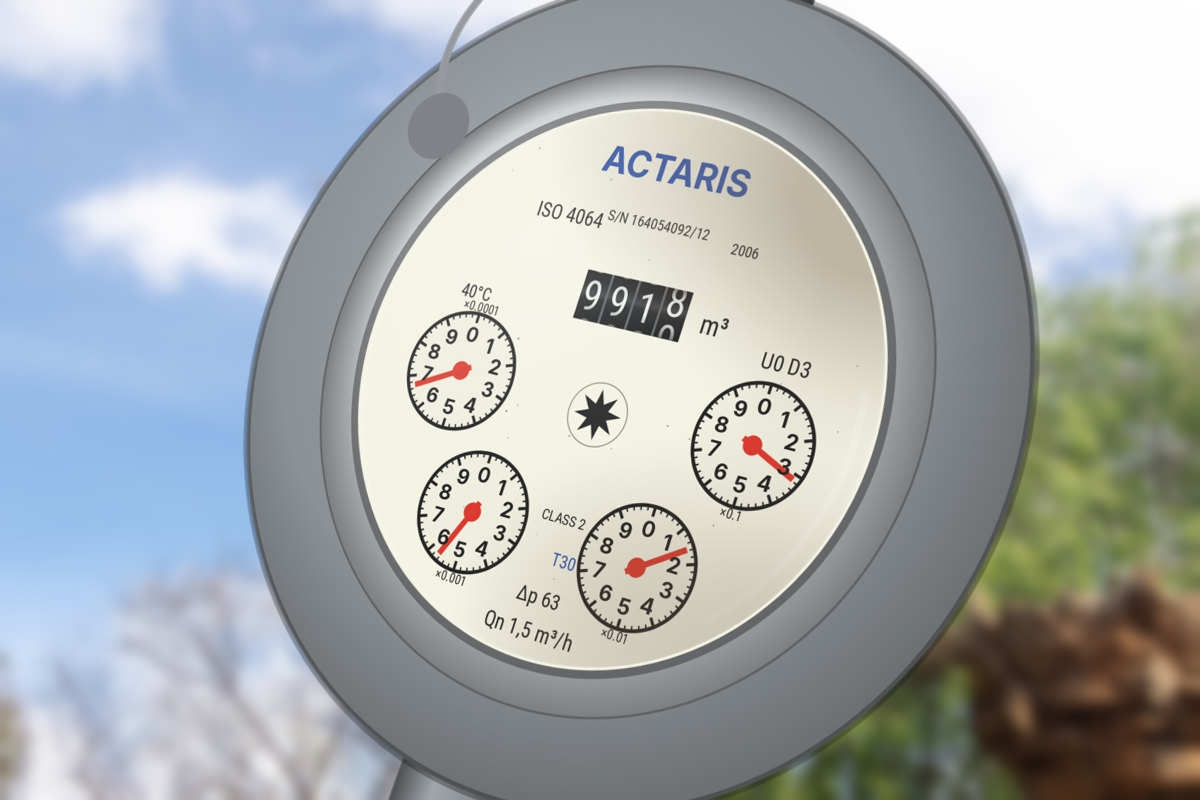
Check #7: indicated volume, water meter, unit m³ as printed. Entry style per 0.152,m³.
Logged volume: 9918.3156,m³
